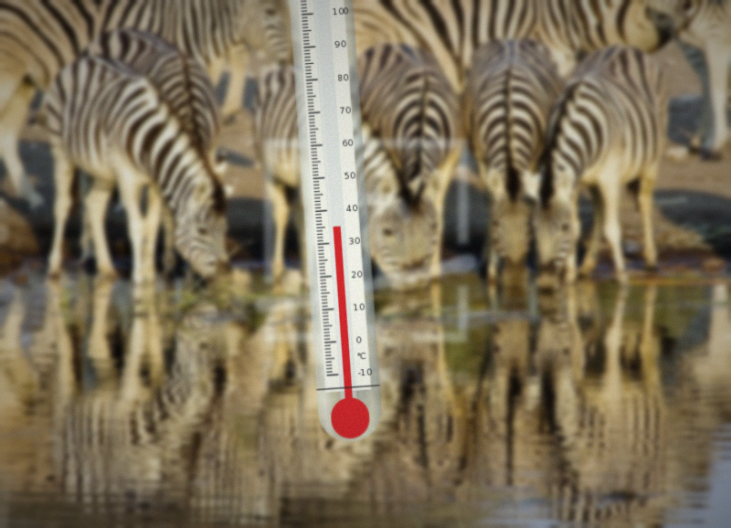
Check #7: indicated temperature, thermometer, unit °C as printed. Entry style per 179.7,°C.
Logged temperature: 35,°C
